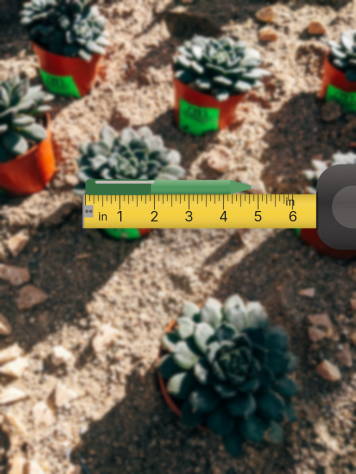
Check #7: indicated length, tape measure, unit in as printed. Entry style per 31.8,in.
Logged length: 5,in
